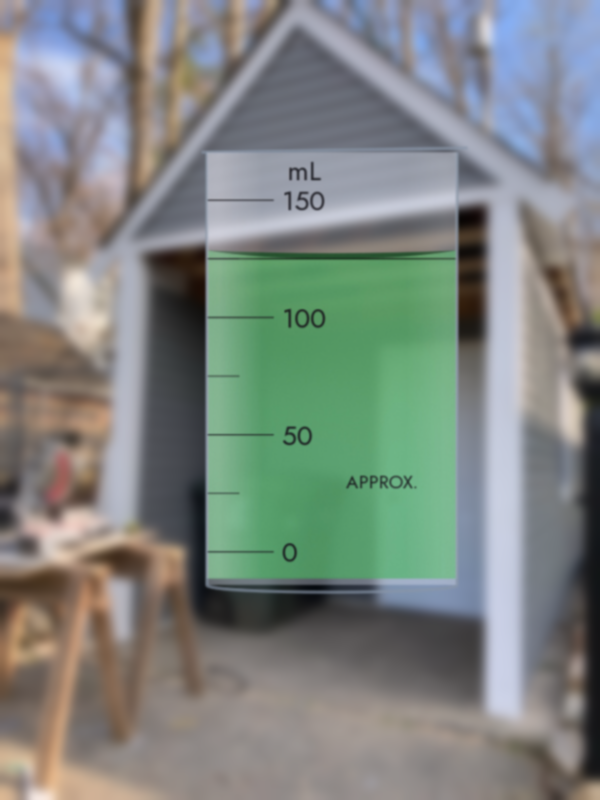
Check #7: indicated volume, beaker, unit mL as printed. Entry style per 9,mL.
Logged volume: 125,mL
